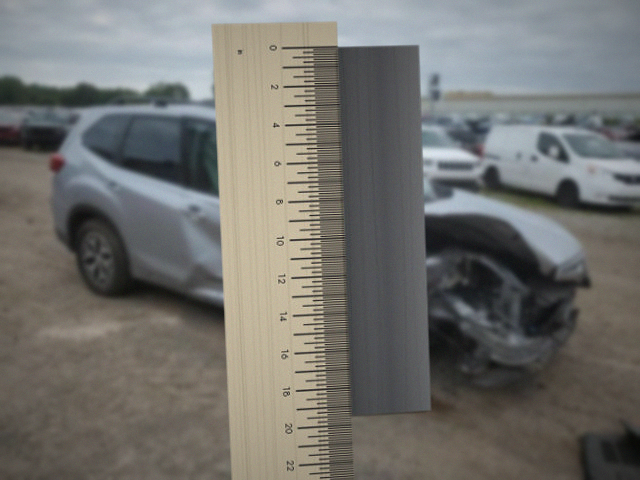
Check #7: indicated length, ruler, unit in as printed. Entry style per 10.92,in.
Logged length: 19.5,in
